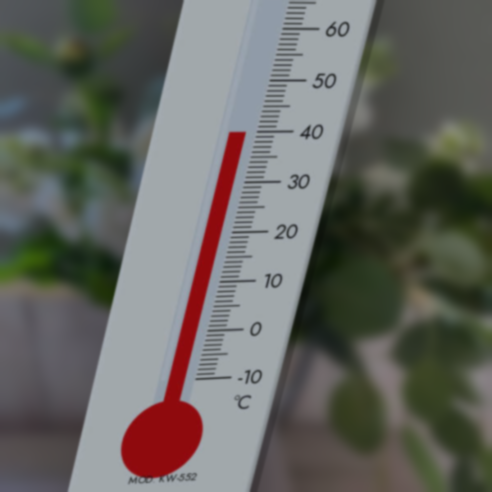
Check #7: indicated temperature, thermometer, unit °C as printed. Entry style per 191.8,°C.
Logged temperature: 40,°C
